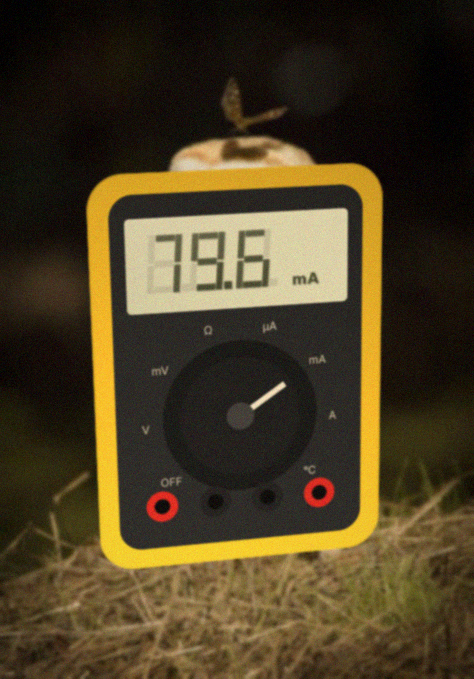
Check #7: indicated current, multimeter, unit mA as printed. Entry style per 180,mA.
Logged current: 79.6,mA
